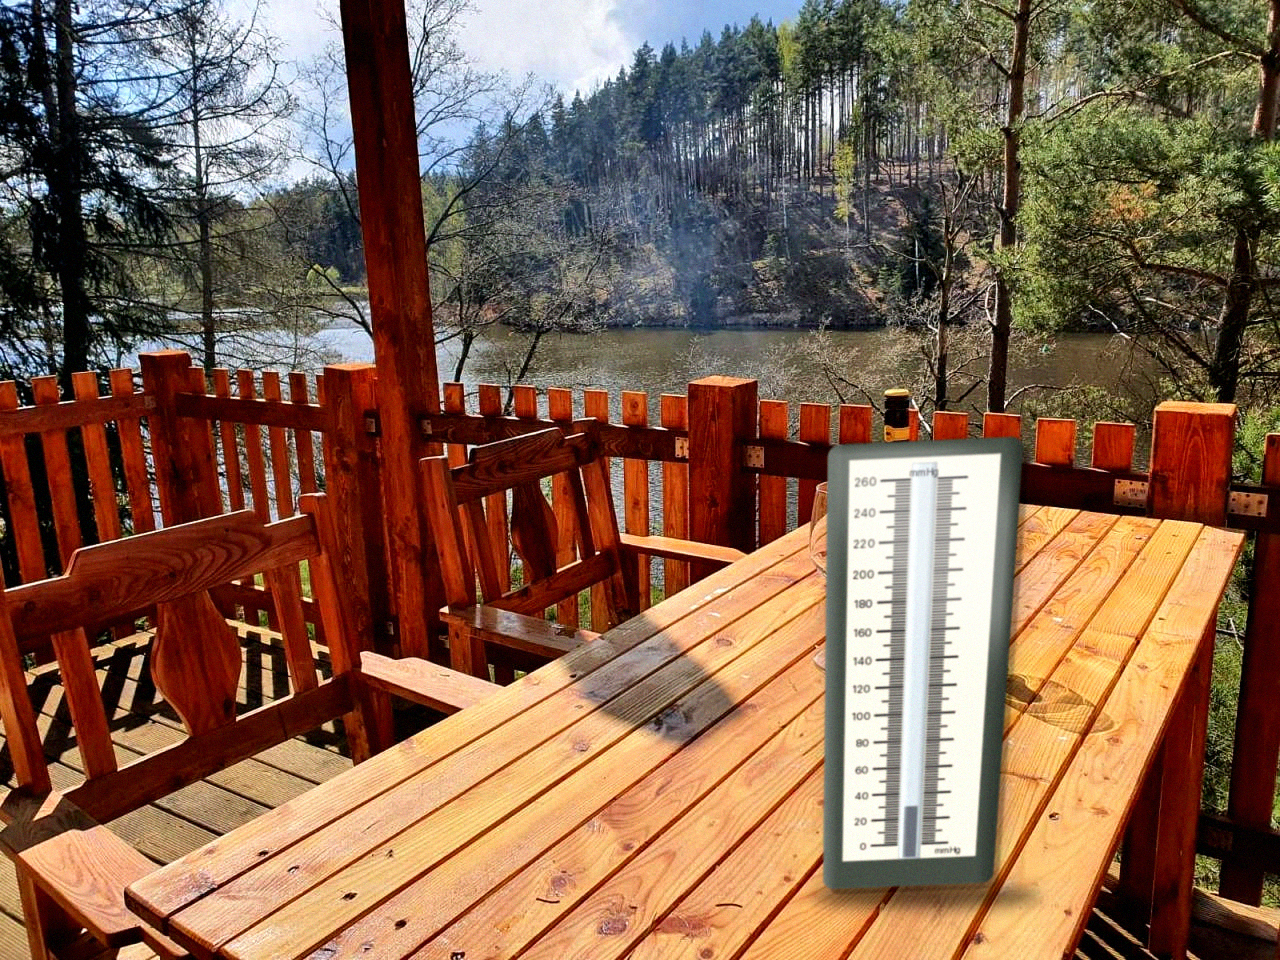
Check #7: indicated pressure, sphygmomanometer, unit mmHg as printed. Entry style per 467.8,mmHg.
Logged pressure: 30,mmHg
